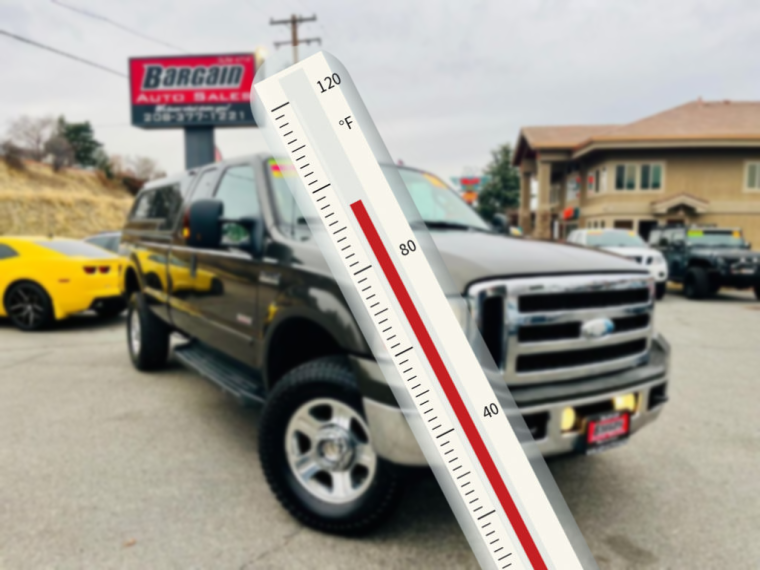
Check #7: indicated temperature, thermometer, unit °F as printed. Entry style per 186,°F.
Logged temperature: 94,°F
